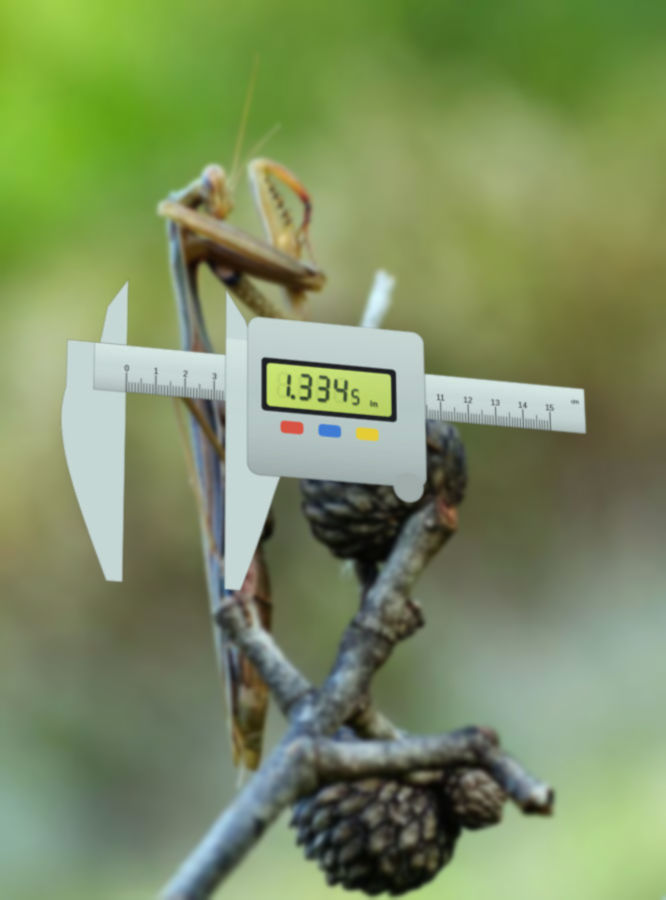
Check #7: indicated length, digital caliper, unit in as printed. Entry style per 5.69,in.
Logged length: 1.3345,in
